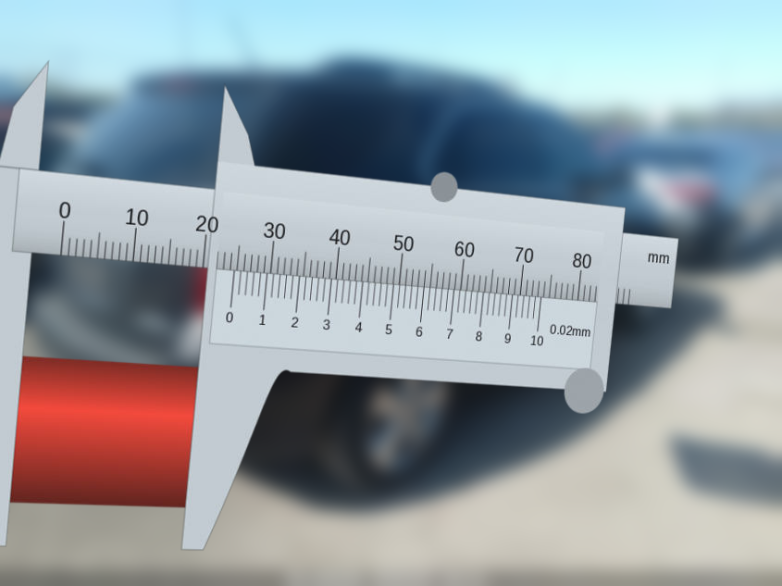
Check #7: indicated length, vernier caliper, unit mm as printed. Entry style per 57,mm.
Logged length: 24.6,mm
